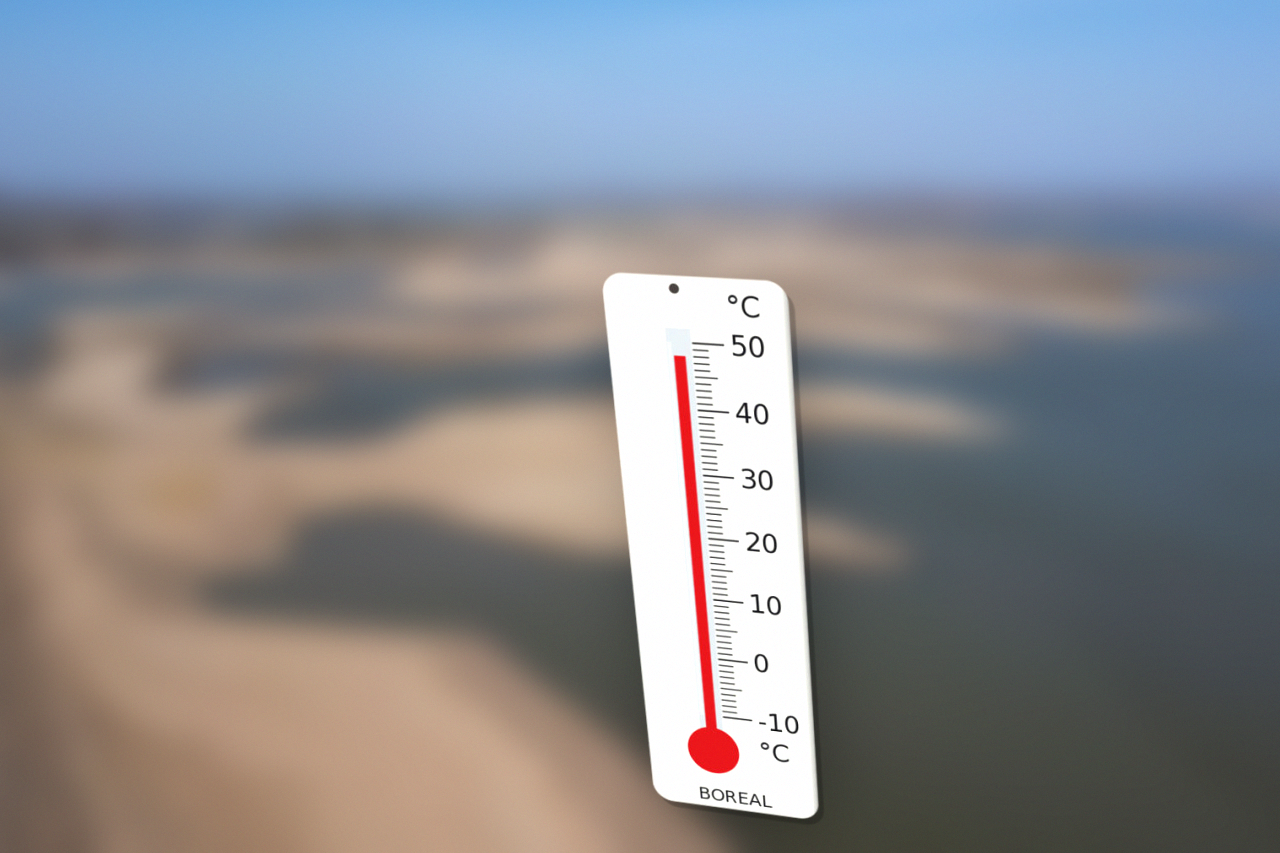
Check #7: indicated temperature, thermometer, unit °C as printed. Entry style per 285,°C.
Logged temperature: 48,°C
